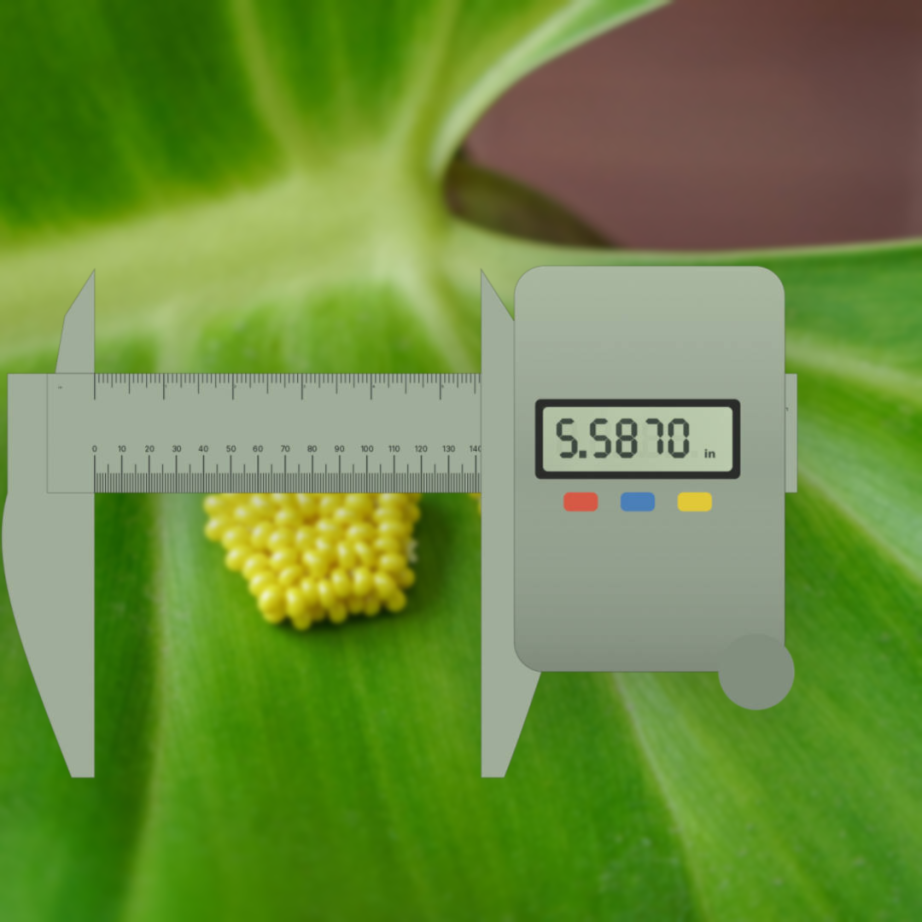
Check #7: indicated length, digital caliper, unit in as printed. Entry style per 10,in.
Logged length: 5.5870,in
